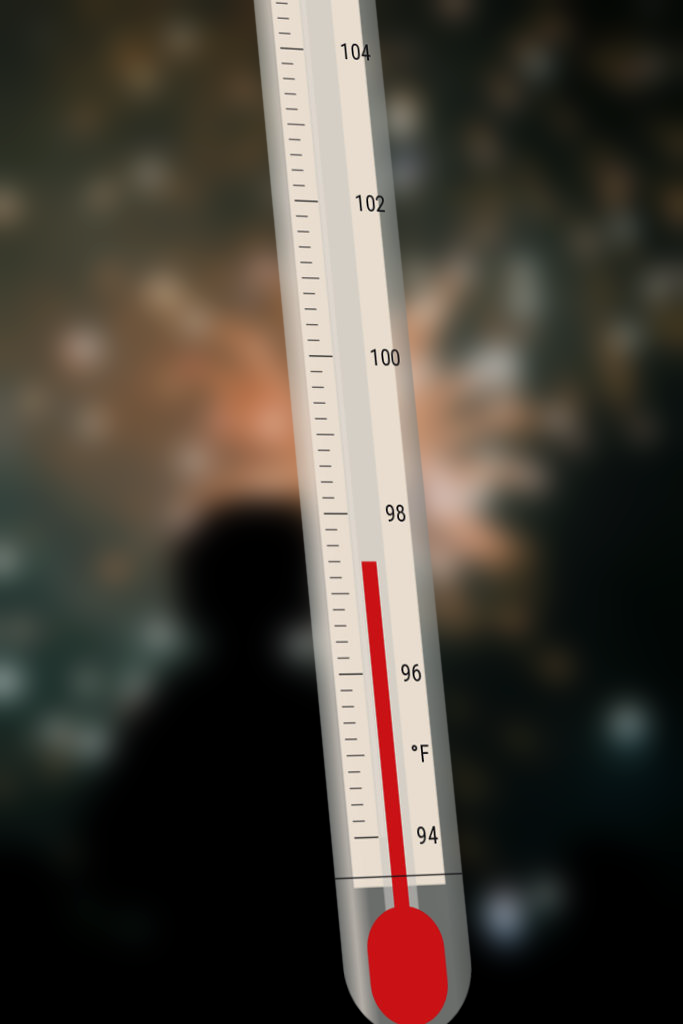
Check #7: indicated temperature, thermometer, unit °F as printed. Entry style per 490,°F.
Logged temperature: 97.4,°F
